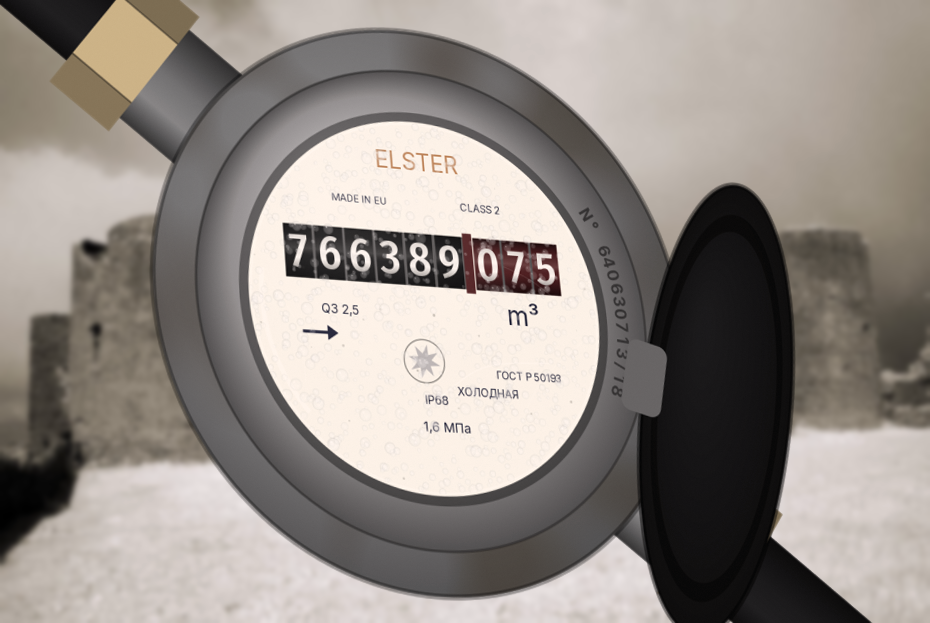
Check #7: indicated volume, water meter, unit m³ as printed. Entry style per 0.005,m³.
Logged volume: 766389.075,m³
